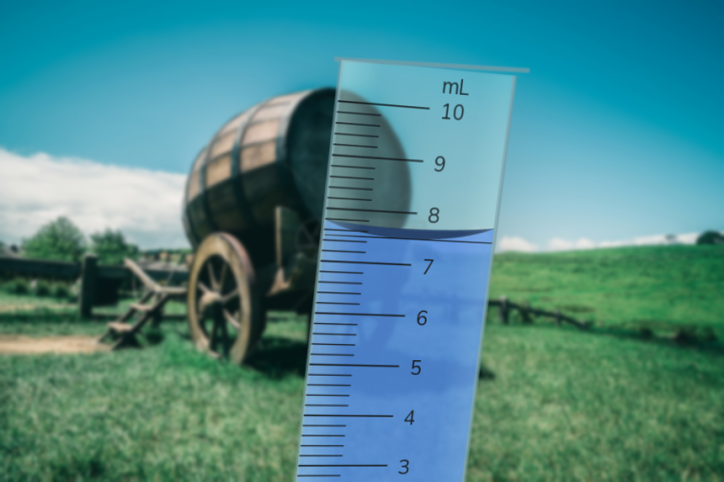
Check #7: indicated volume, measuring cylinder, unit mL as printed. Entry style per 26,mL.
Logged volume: 7.5,mL
